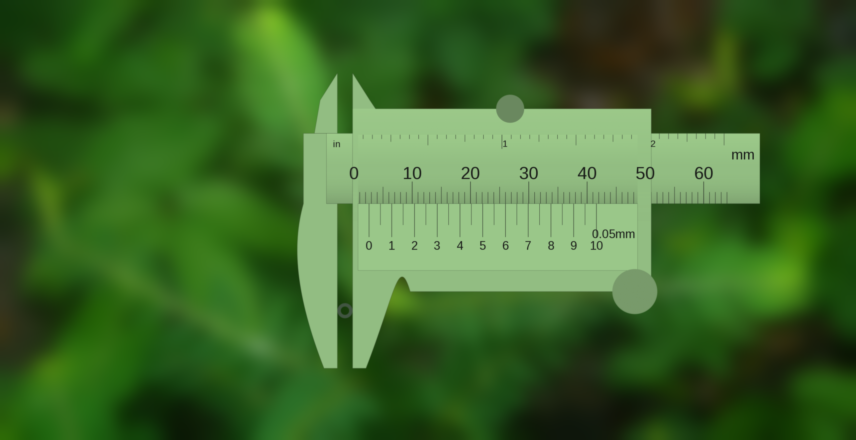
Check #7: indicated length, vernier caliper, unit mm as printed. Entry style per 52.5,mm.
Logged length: 2.6,mm
